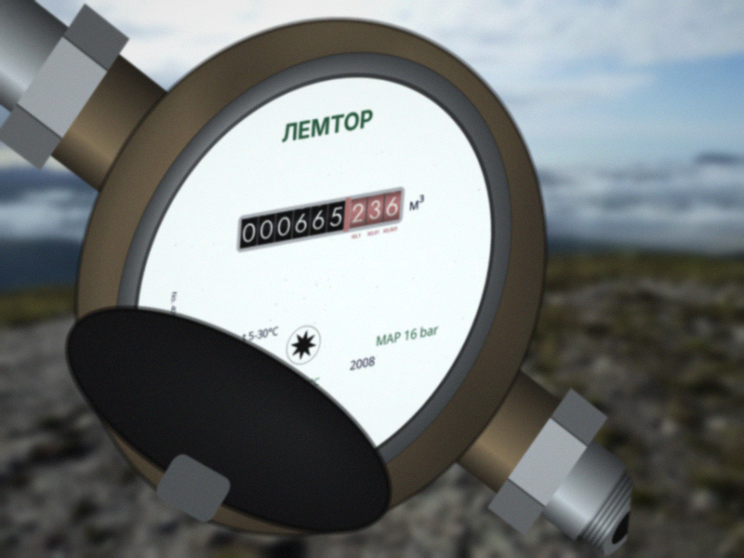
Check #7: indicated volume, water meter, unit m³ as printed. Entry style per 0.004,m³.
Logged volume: 665.236,m³
